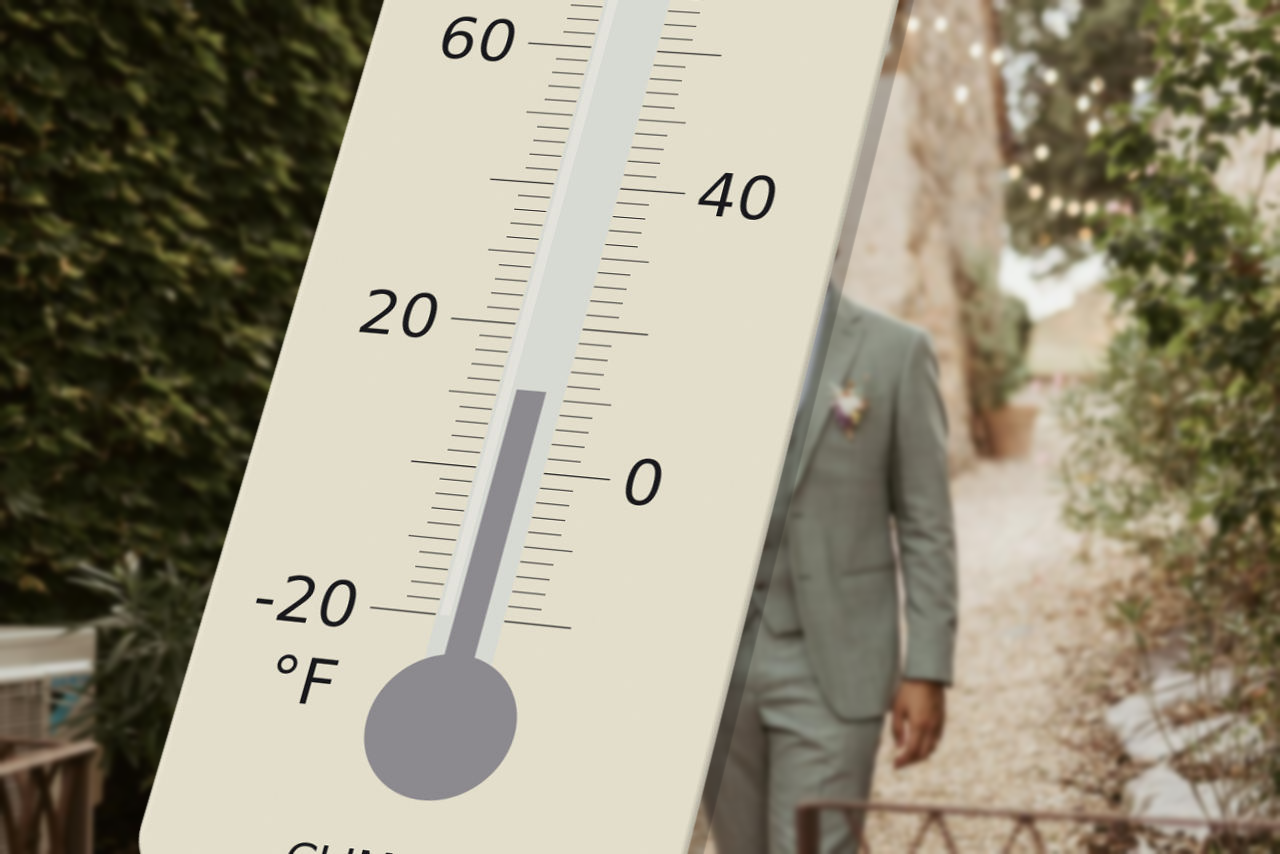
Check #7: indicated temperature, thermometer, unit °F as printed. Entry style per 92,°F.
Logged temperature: 11,°F
